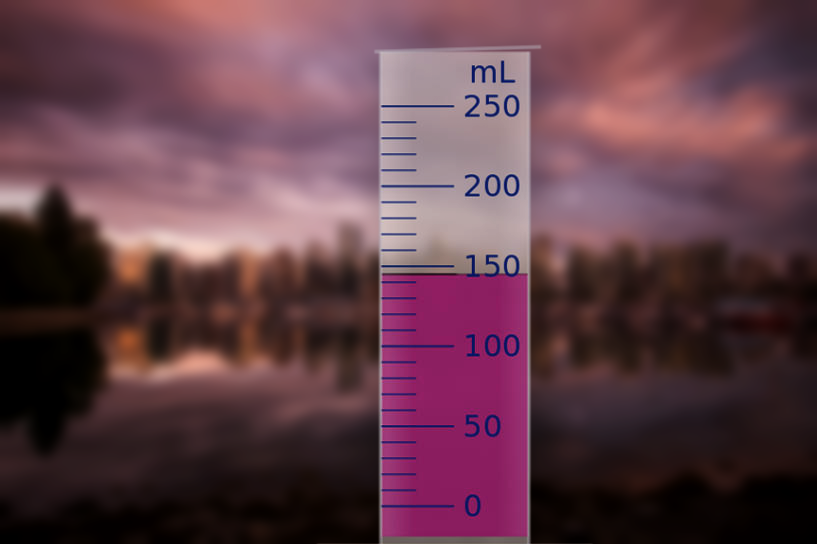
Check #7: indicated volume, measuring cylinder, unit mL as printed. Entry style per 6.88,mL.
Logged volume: 145,mL
